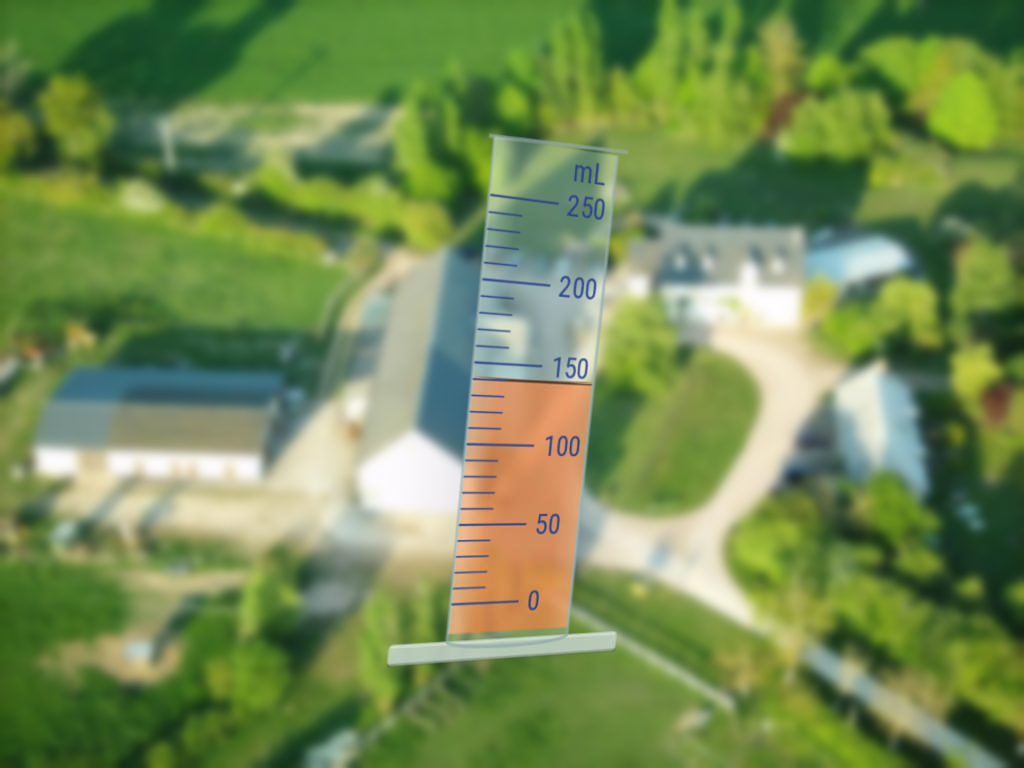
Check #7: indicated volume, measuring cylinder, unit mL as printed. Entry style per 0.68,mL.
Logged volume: 140,mL
